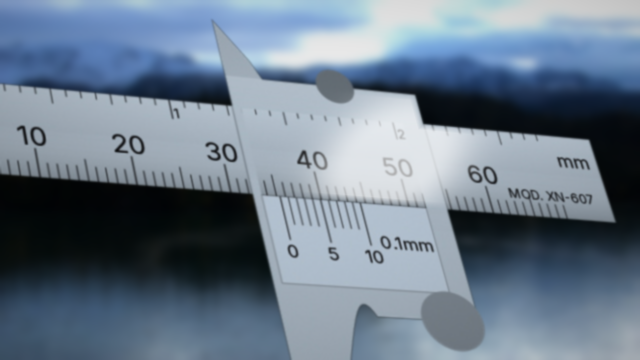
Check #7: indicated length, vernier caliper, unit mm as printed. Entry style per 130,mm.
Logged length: 35.4,mm
